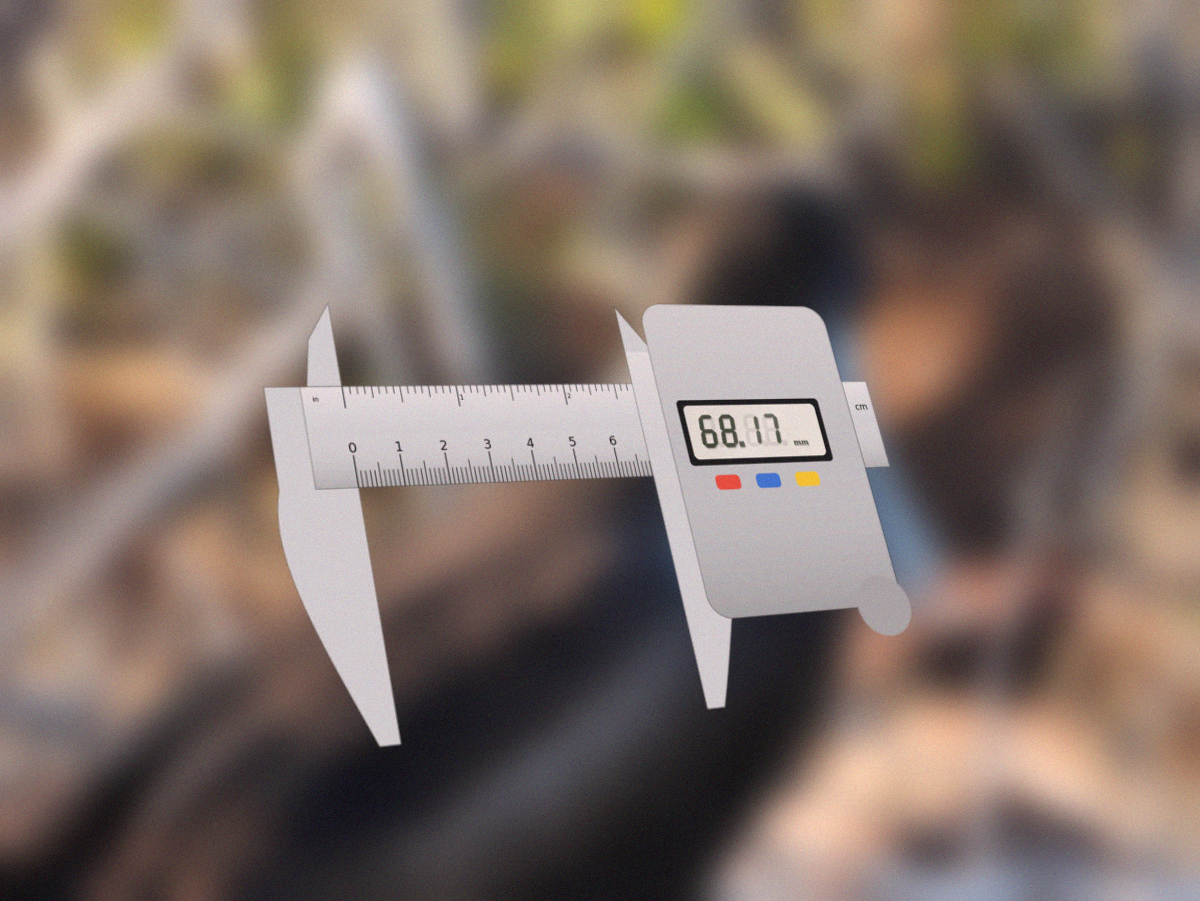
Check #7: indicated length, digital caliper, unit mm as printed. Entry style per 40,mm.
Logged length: 68.17,mm
